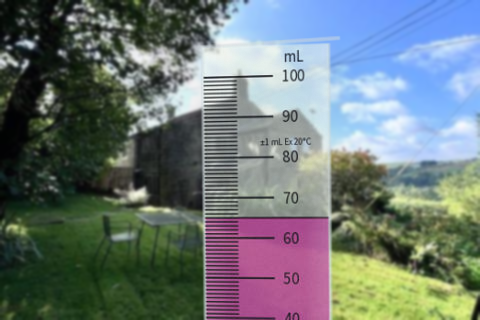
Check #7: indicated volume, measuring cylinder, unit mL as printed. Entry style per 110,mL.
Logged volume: 65,mL
